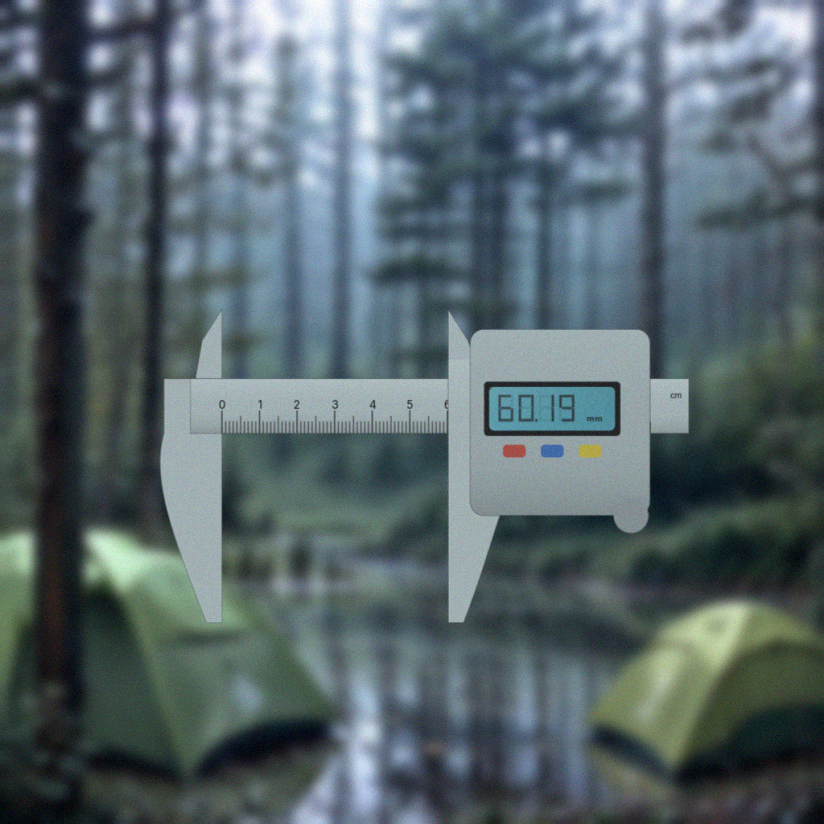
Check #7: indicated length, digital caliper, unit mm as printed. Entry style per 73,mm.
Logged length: 60.19,mm
